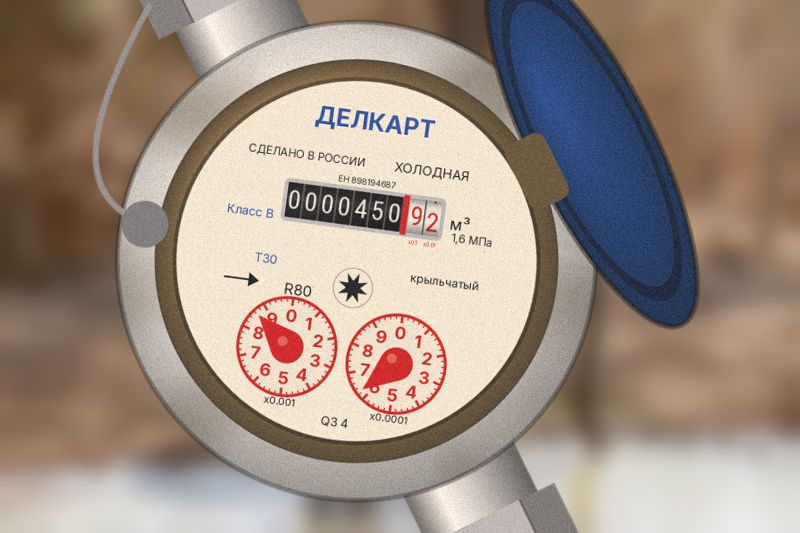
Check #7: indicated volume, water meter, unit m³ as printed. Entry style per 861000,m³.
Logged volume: 450.9186,m³
